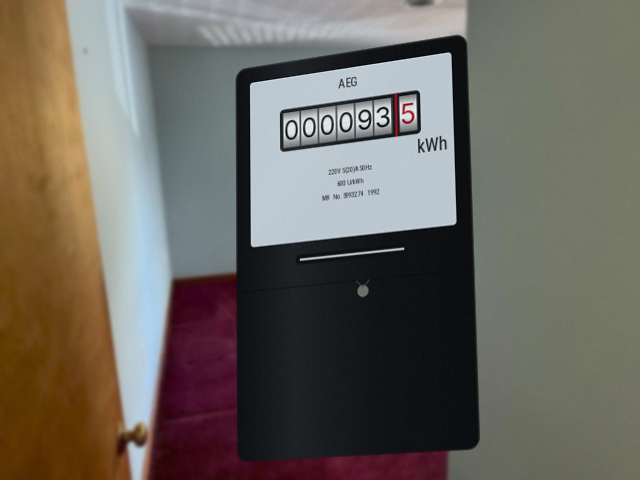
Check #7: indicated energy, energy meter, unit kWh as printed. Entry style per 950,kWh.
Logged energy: 93.5,kWh
